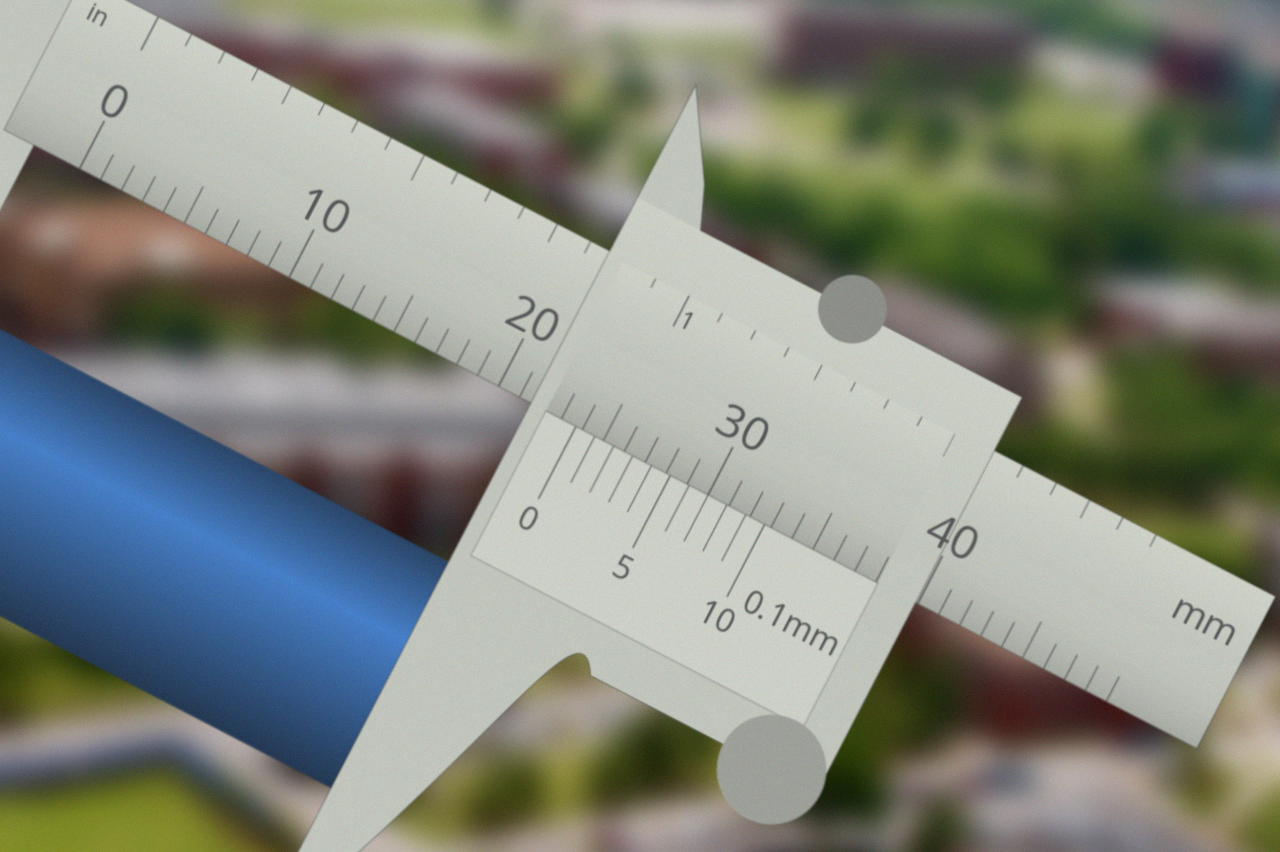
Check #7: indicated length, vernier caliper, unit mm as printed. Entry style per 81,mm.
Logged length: 23.7,mm
